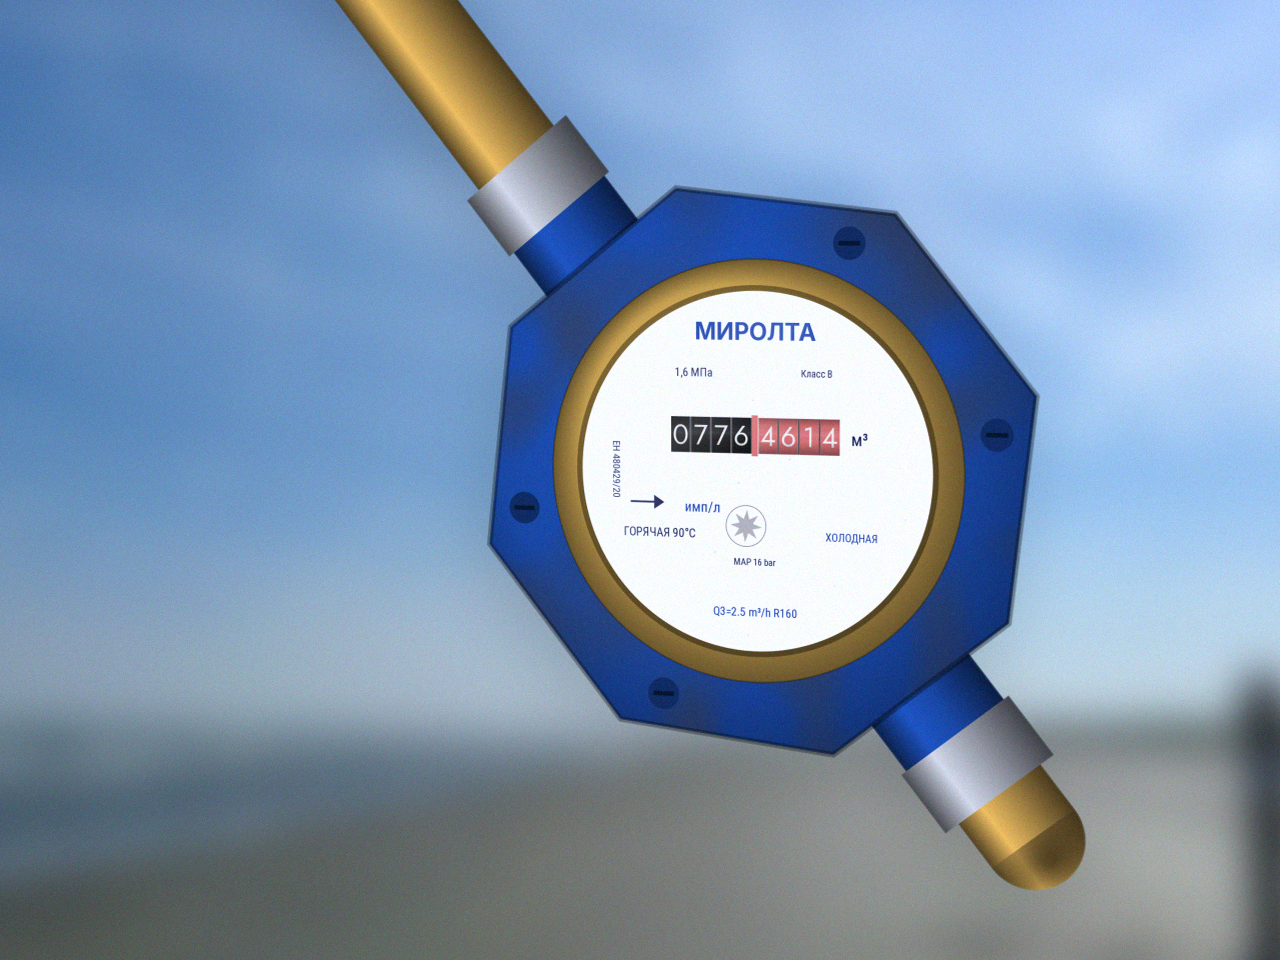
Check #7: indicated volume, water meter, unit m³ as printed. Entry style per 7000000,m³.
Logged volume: 776.4614,m³
